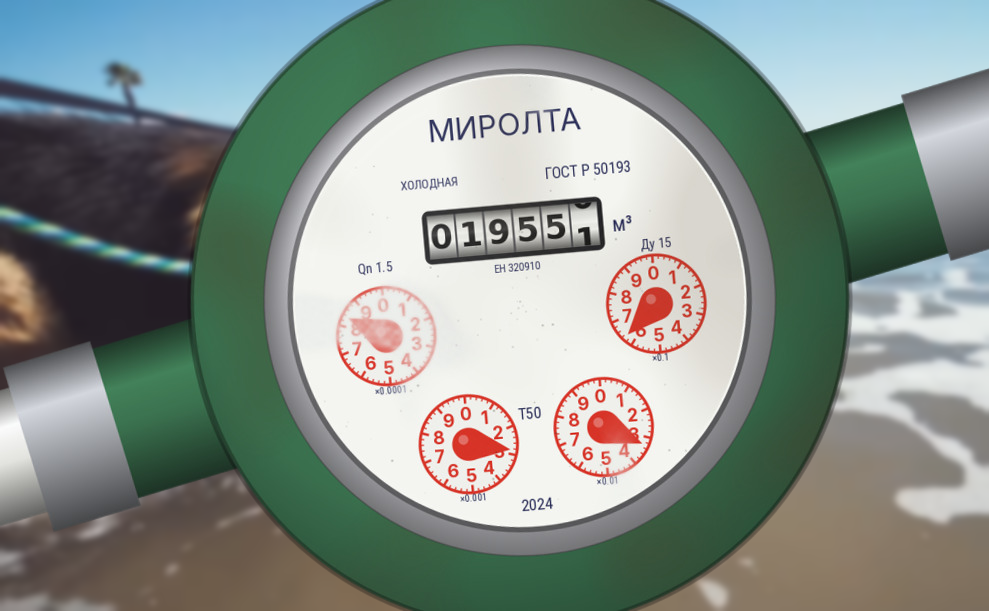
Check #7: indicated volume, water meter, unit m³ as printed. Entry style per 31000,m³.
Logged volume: 19550.6328,m³
